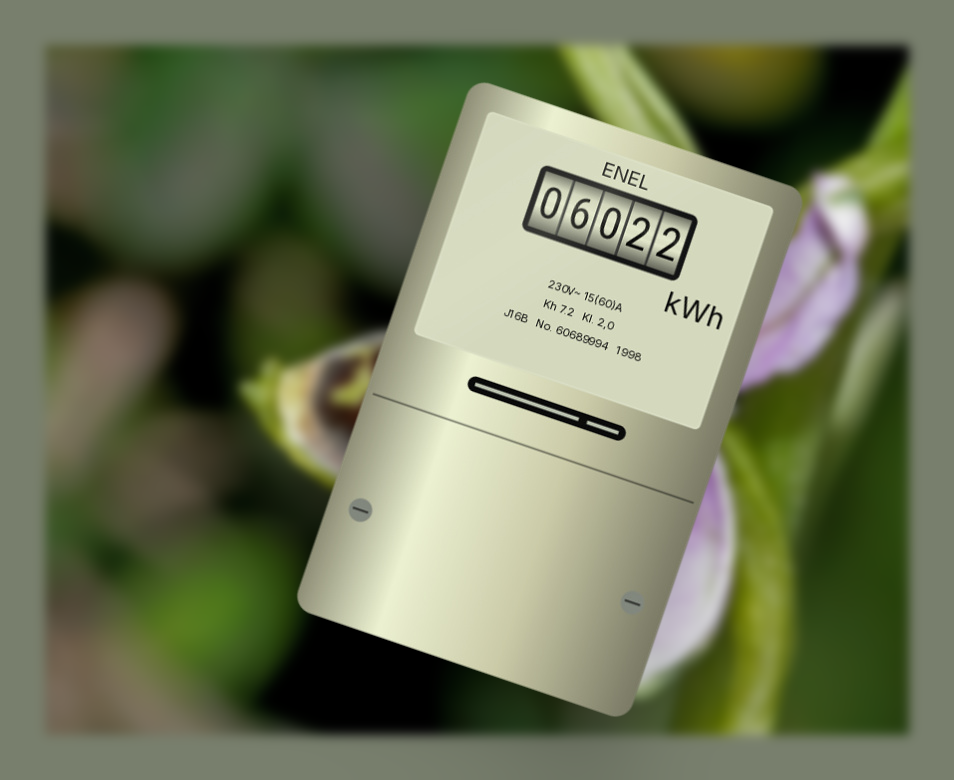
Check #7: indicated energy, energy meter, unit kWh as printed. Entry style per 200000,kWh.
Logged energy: 6022,kWh
